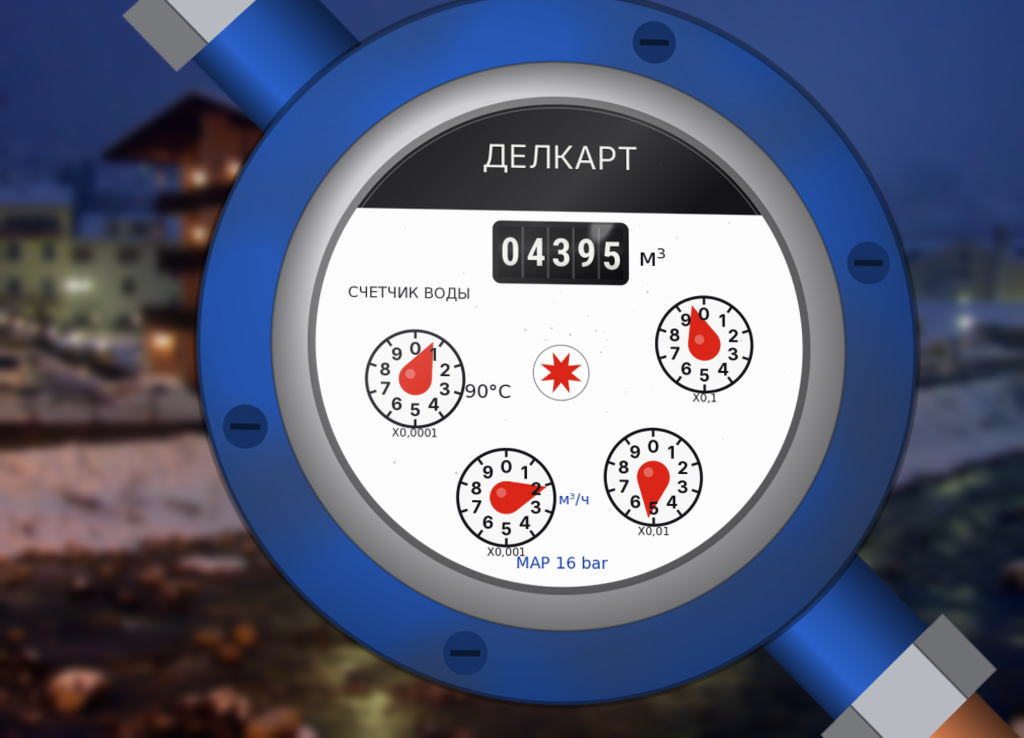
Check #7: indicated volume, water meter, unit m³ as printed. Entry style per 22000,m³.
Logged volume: 4394.9520,m³
